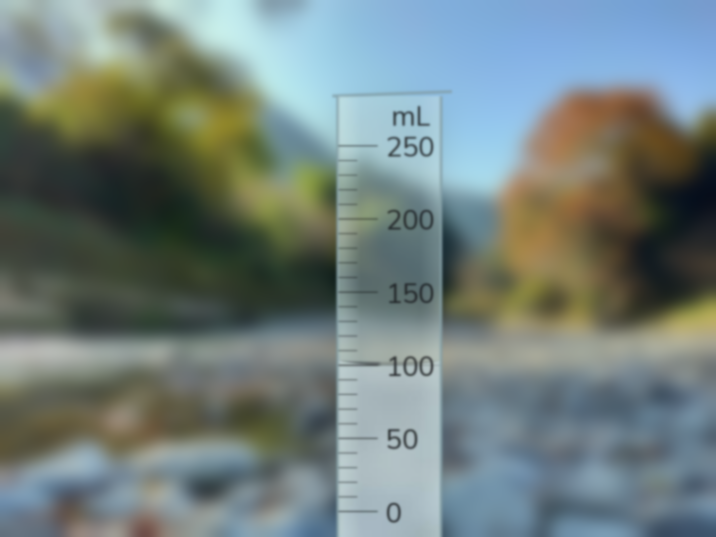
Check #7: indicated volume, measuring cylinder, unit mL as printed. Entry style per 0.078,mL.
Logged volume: 100,mL
